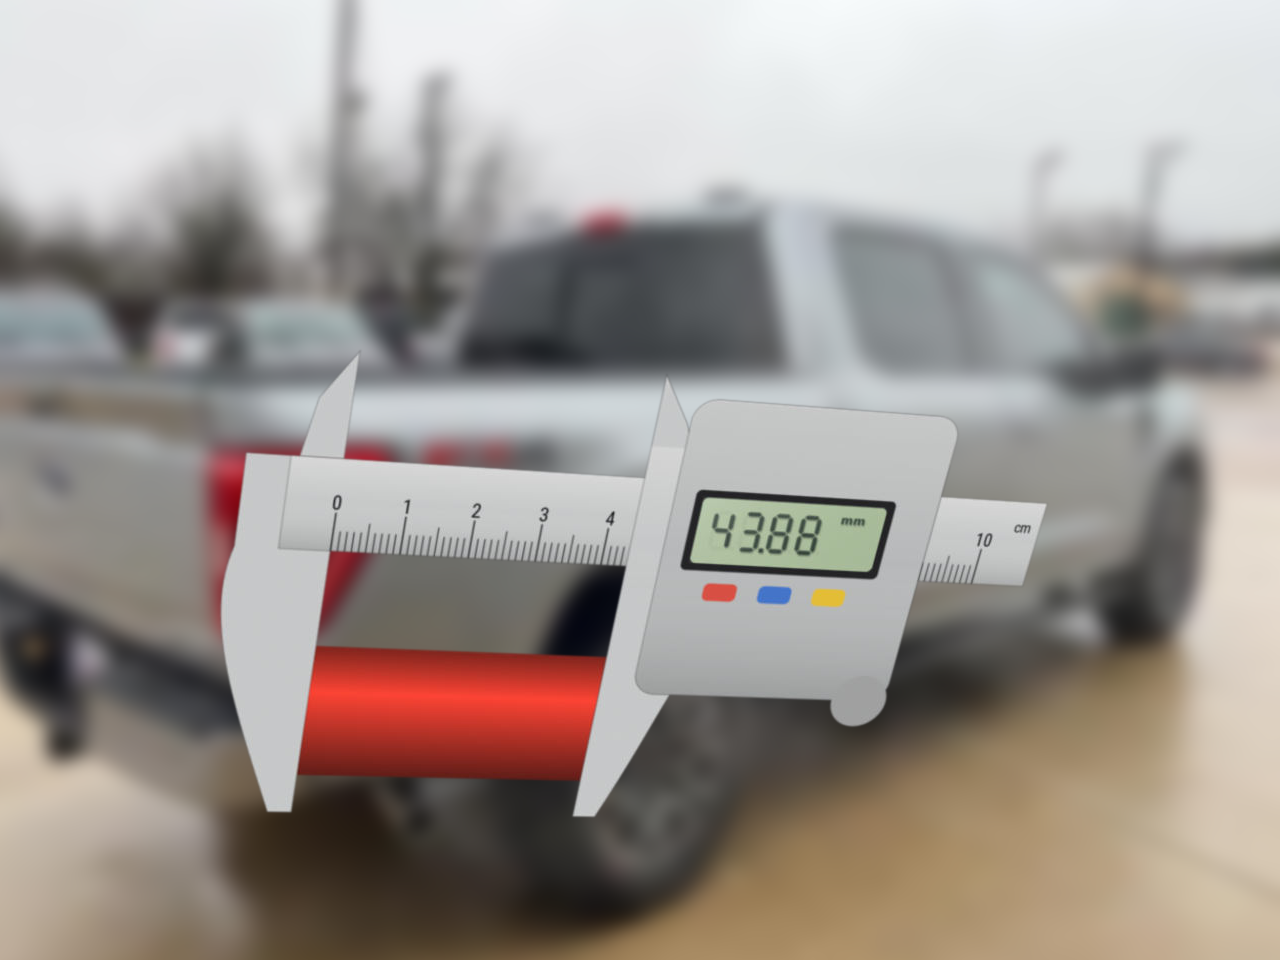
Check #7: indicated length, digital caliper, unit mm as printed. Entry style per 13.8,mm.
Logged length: 43.88,mm
